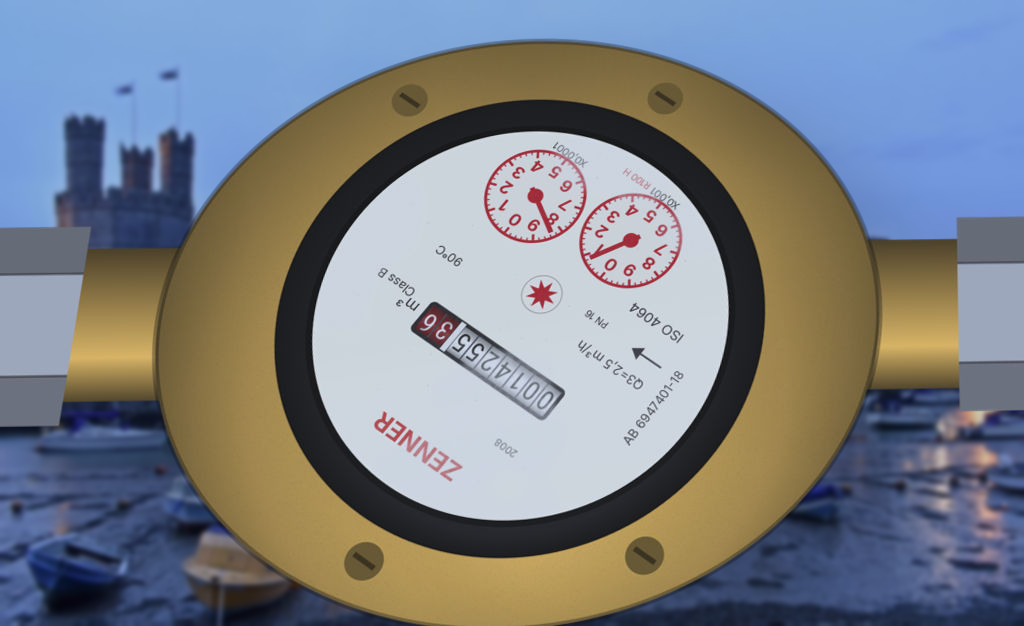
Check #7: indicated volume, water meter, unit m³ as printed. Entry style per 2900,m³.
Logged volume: 14255.3608,m³
